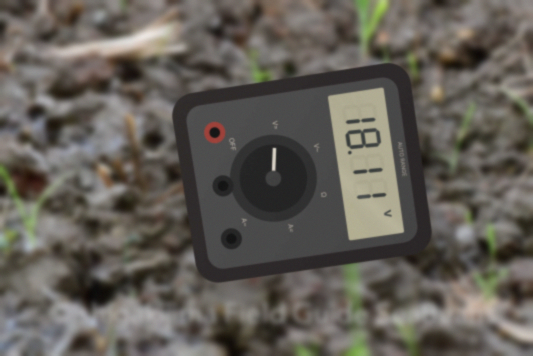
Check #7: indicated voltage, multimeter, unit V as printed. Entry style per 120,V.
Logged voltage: 18.11,V
